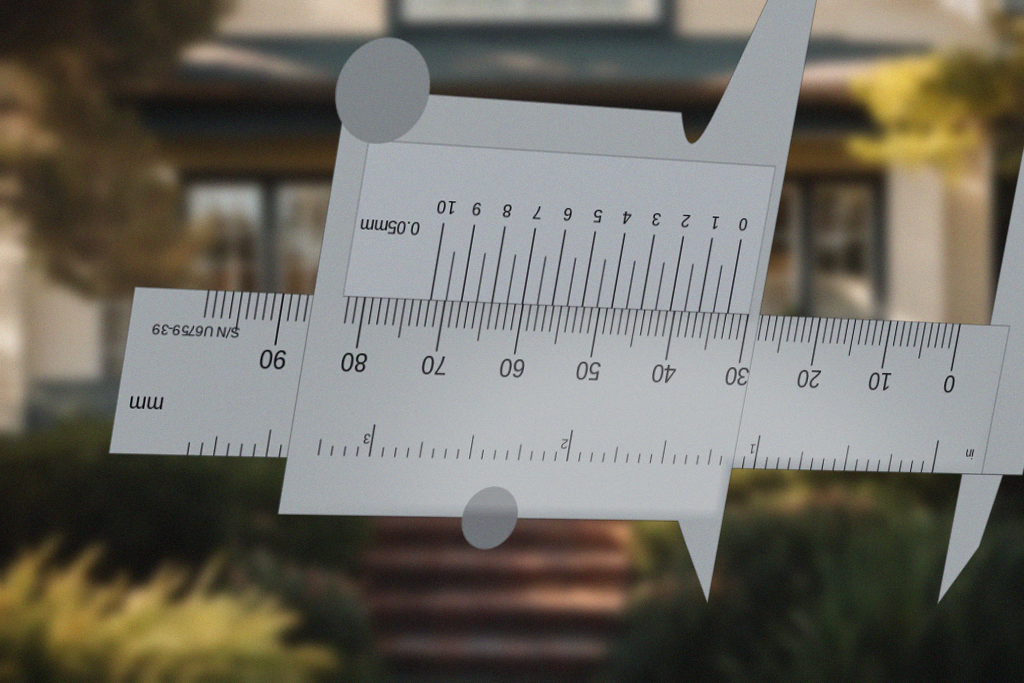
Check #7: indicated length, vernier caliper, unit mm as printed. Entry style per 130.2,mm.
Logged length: 32.8,mm
